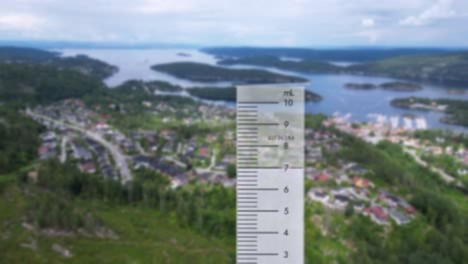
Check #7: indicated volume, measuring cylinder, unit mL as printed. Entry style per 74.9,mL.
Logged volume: 7,mL
